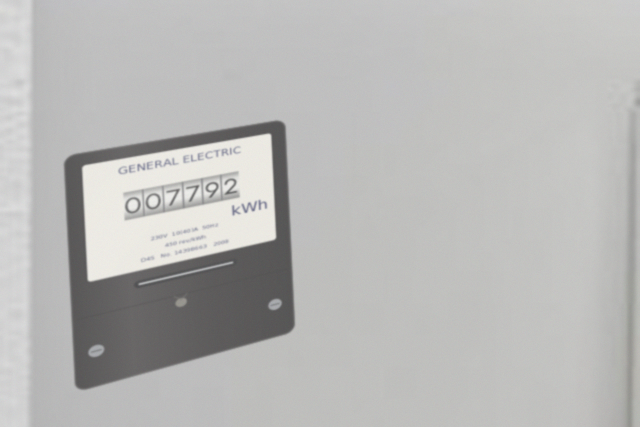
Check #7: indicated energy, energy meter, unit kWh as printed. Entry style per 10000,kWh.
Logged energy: 7792,kWh
